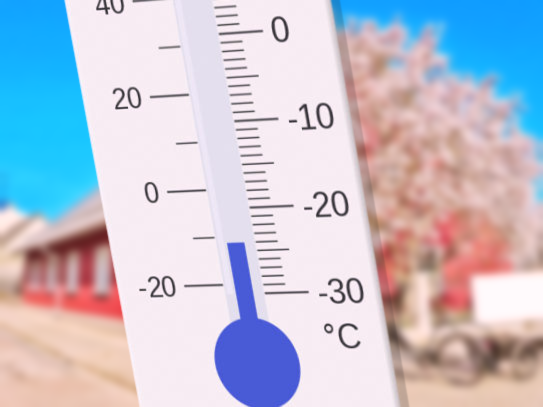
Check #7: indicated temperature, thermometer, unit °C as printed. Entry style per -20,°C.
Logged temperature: -24,°C
